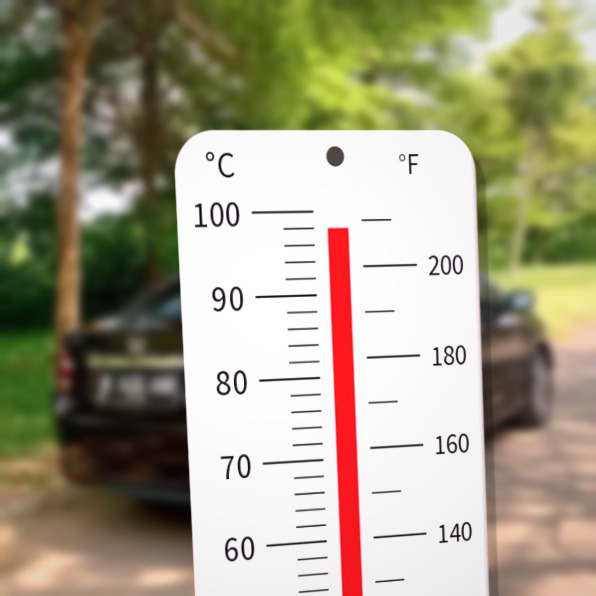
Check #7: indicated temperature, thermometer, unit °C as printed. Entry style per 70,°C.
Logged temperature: 98,°C
